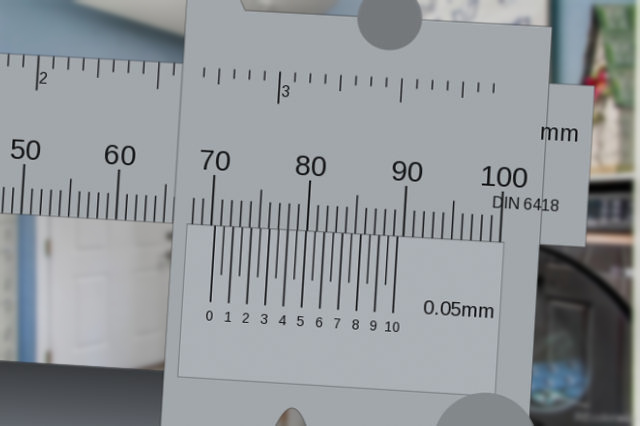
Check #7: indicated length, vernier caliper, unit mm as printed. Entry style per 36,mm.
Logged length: 70.4,mm
